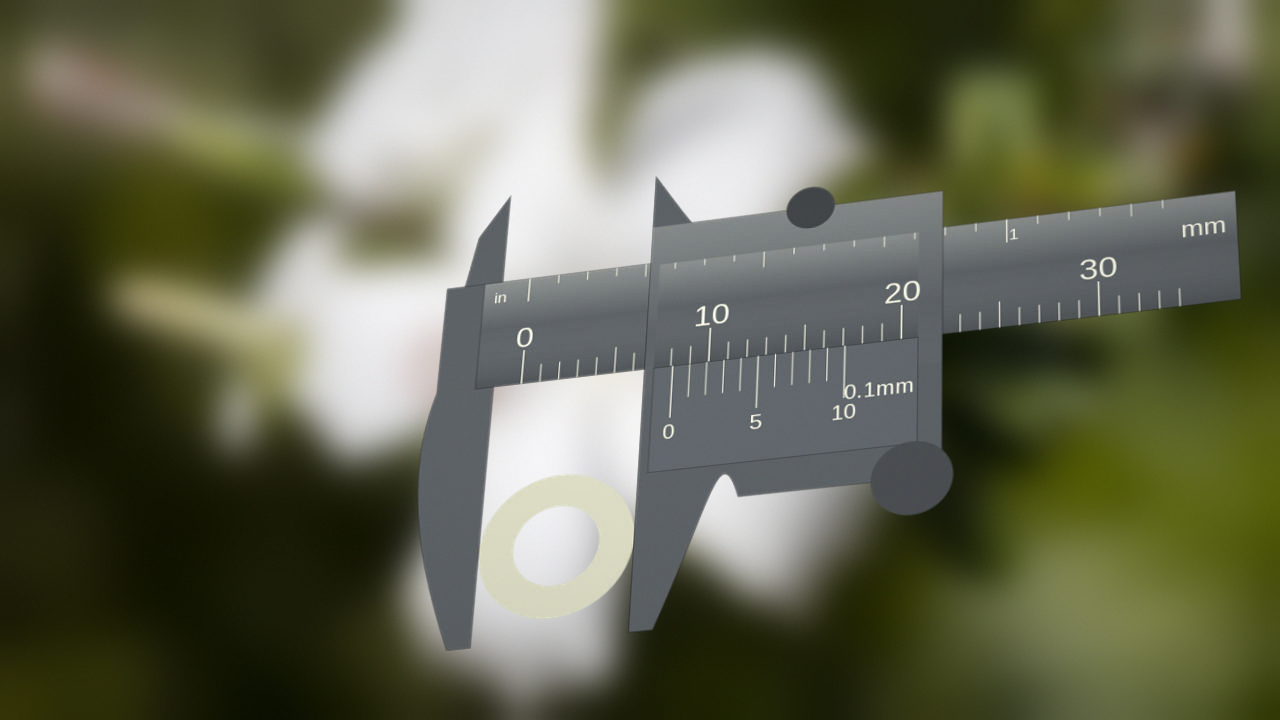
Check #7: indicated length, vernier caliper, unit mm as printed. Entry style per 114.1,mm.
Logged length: 8.1,mm
